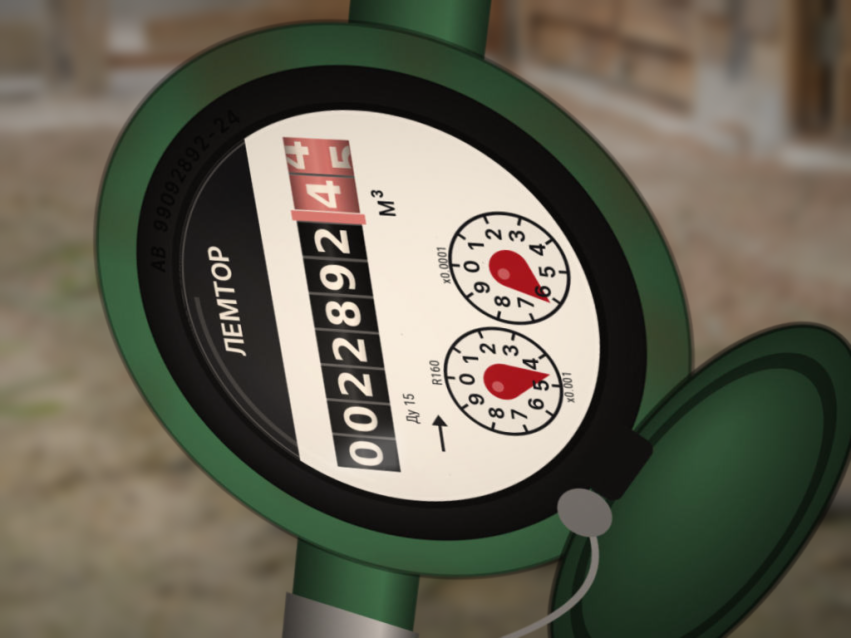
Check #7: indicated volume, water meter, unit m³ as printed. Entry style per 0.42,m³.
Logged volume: 22892.4446,m³
